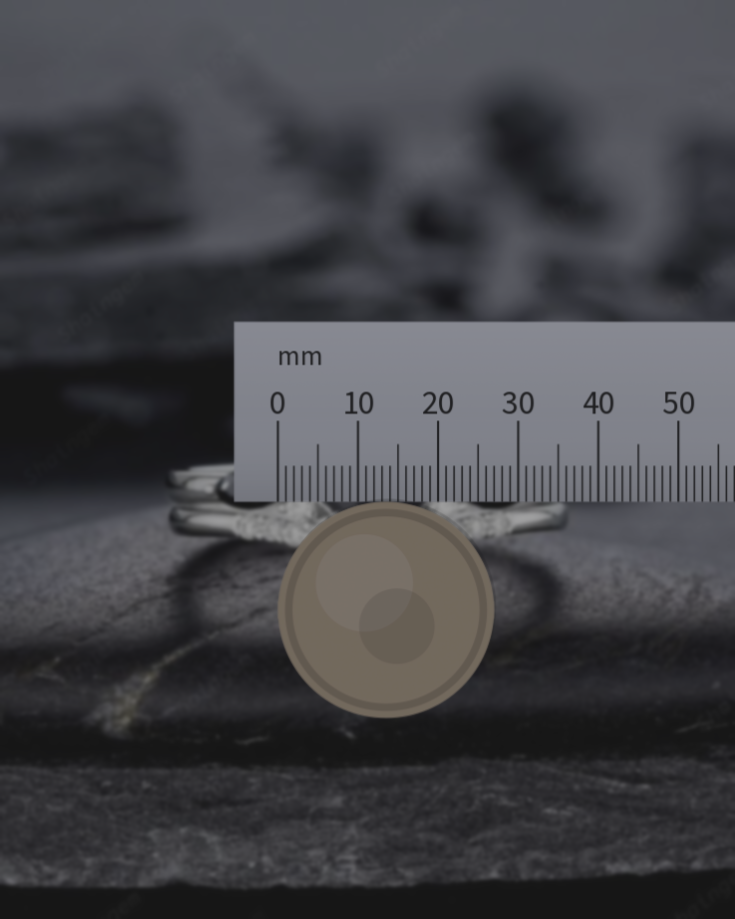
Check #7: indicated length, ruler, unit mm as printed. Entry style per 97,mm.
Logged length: 27,mm
